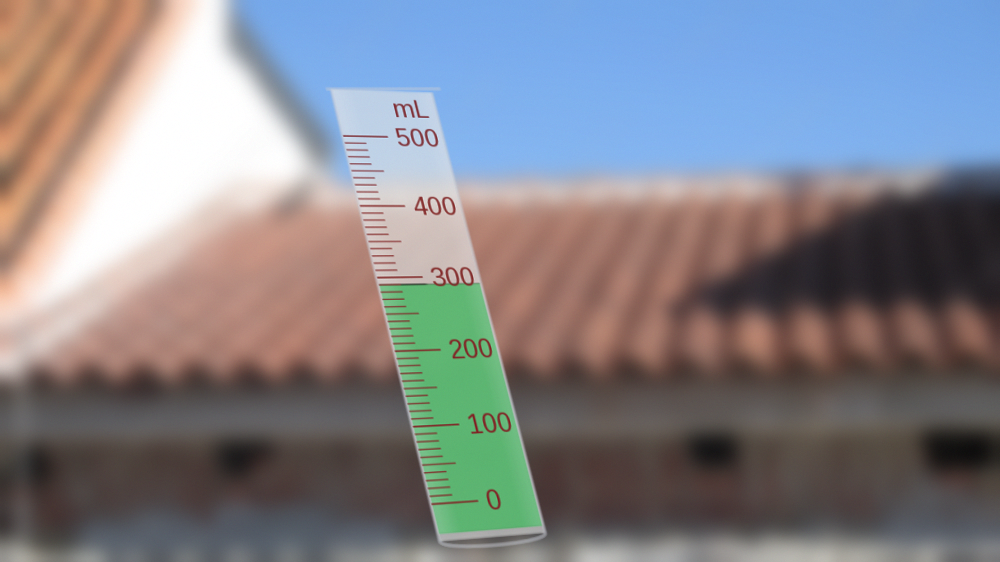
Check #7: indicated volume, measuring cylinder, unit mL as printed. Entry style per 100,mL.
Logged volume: 290,mL
